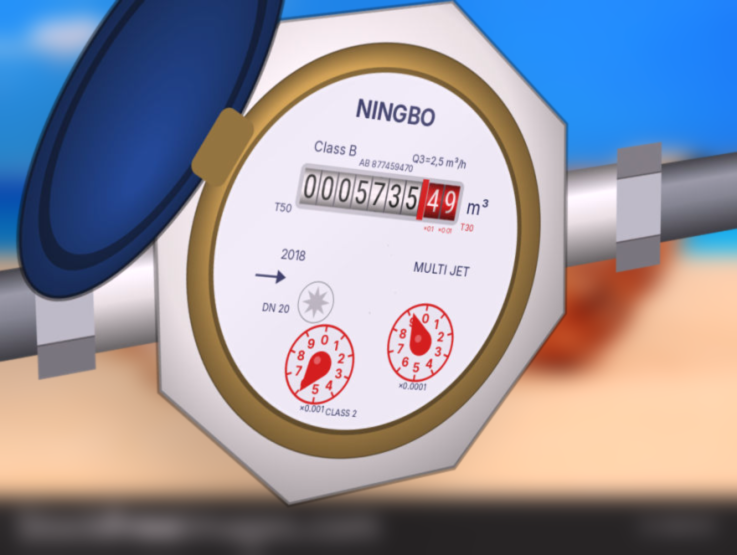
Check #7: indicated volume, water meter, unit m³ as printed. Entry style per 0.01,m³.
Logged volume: 5735.4959,m³
